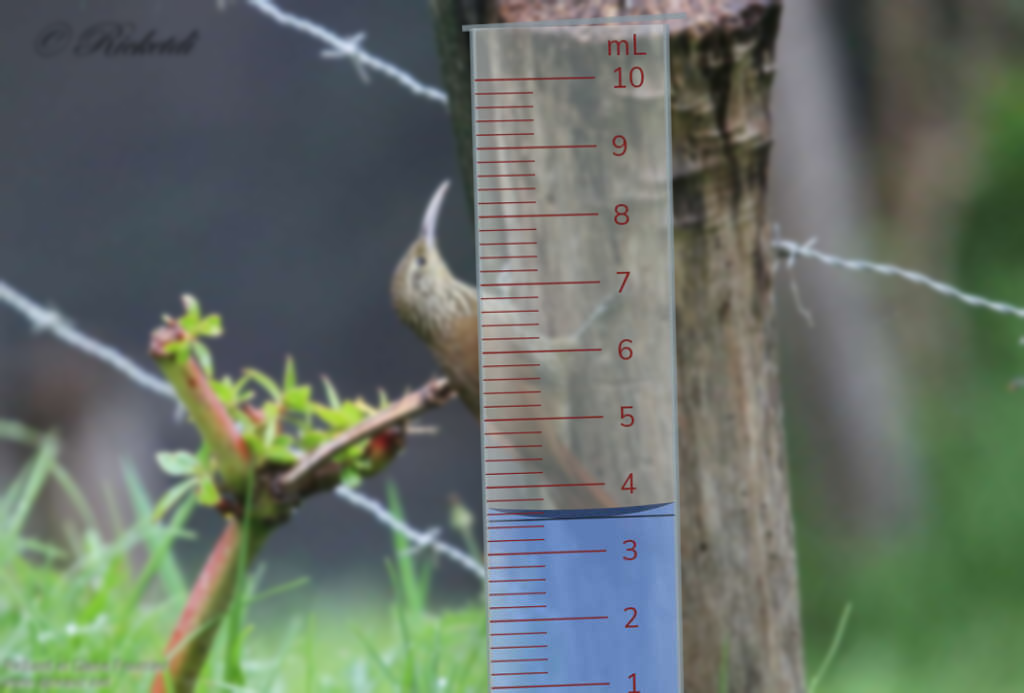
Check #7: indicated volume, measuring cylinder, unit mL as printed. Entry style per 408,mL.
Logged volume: 3.5,mL
